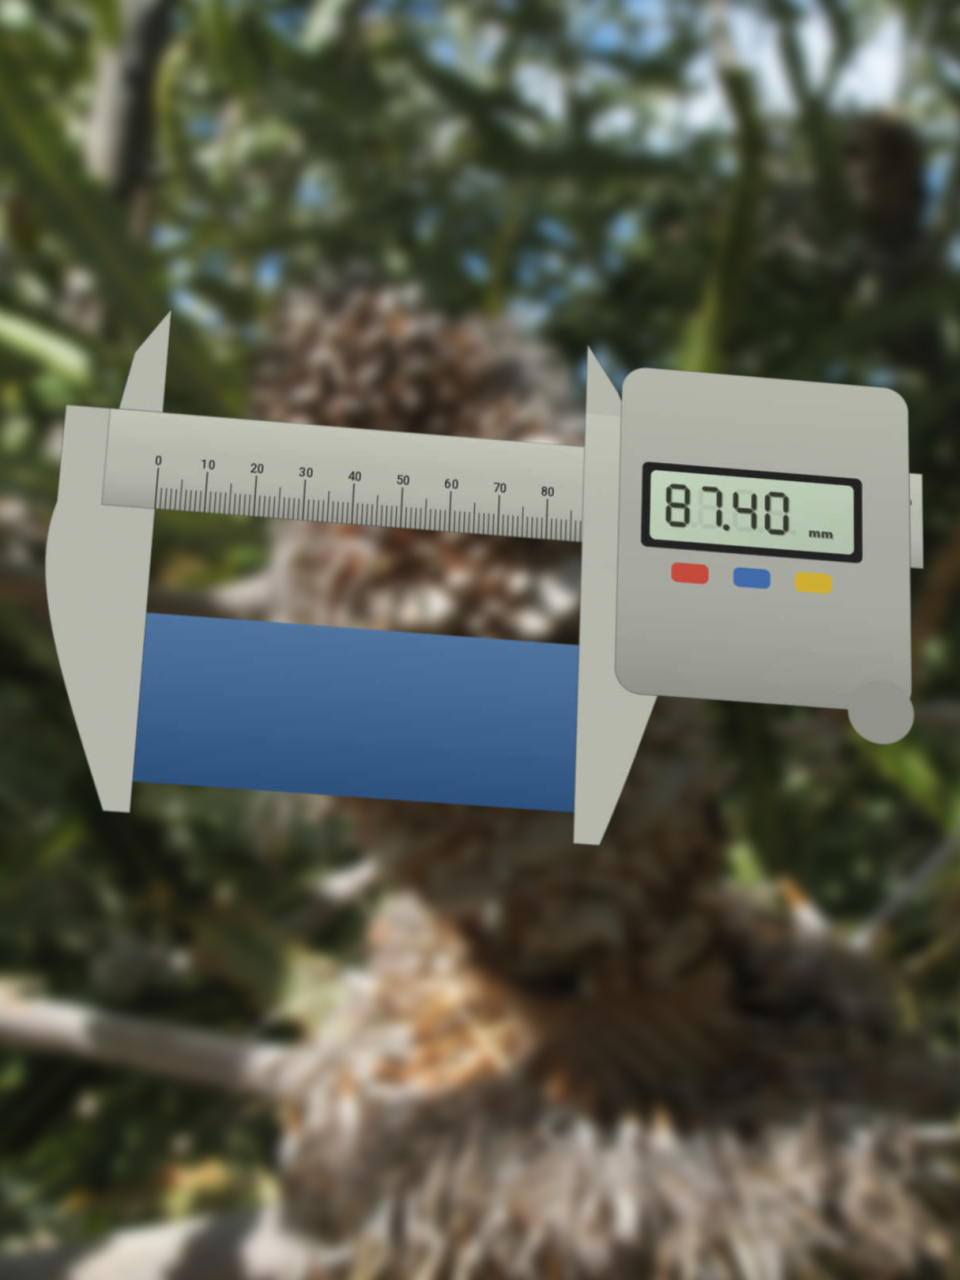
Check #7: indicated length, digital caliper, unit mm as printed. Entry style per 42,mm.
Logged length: 87.40,mm
